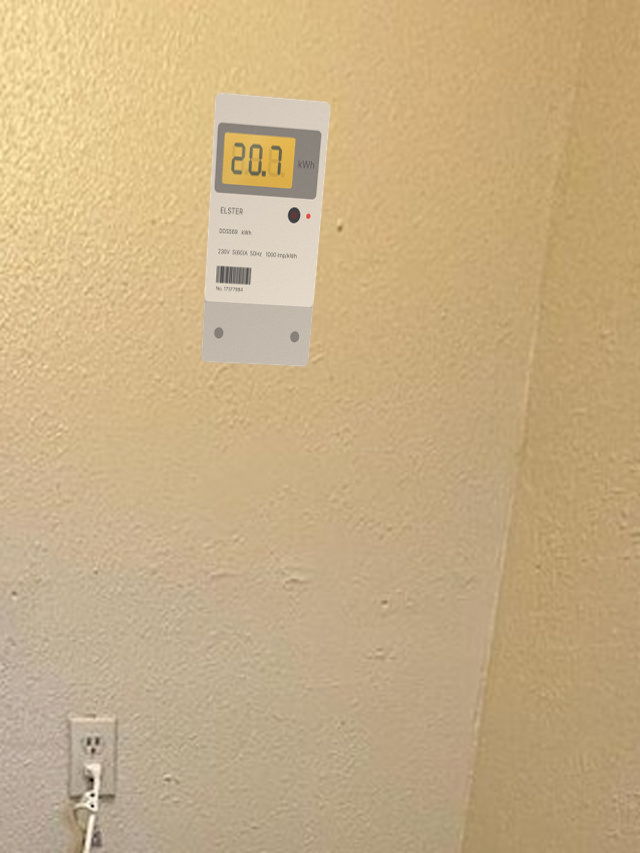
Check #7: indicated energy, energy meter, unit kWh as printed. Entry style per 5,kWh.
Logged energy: 20.7,kWh
